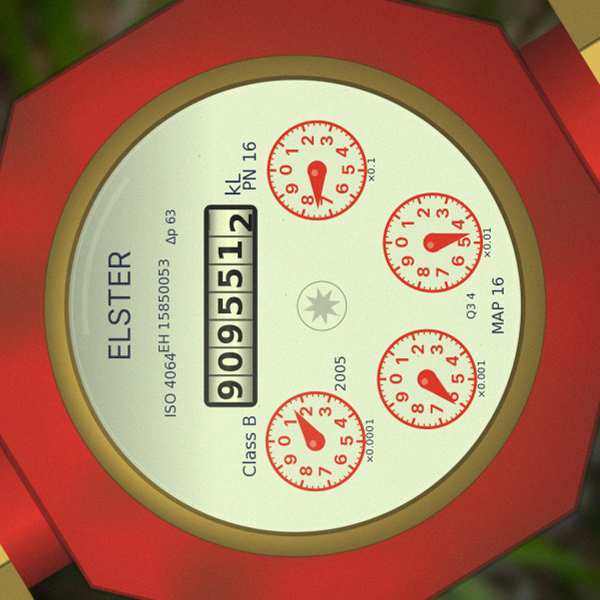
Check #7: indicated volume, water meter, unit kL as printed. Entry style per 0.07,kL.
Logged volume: 9095511.7461,kL
